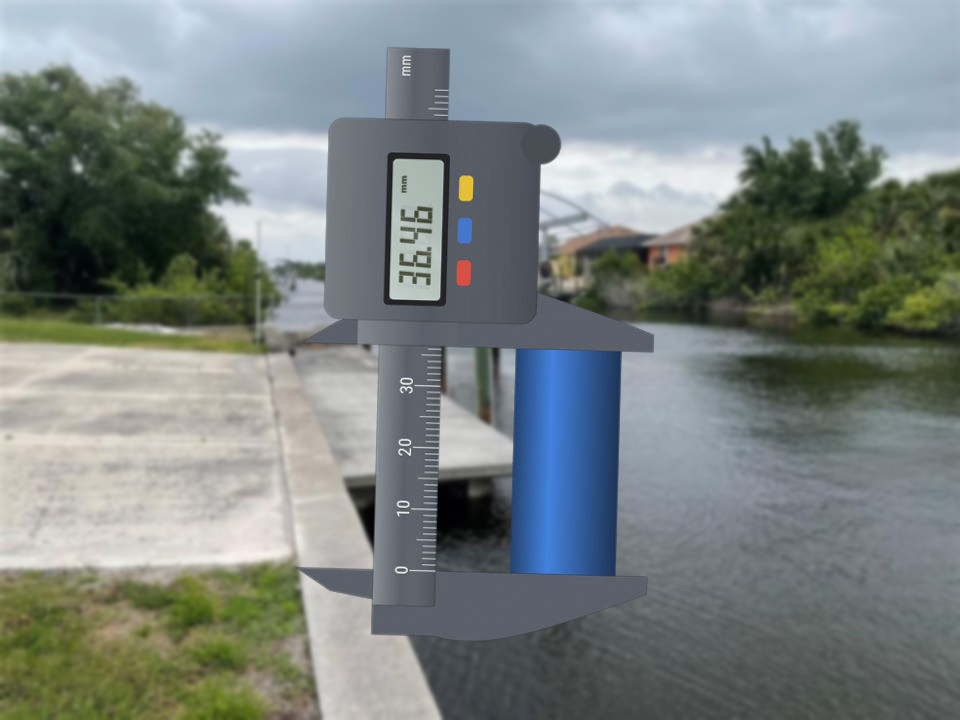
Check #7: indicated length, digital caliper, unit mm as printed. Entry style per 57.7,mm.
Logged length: 36.46,mm
